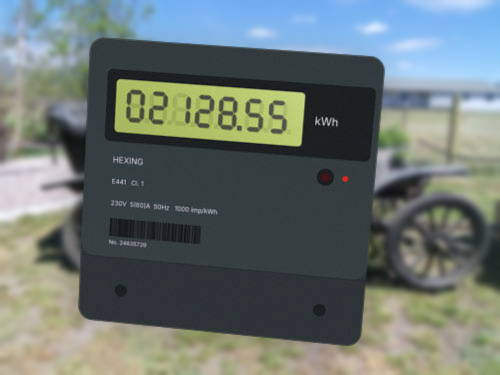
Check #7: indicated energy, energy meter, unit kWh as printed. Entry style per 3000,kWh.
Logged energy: 2128.55,kWh
